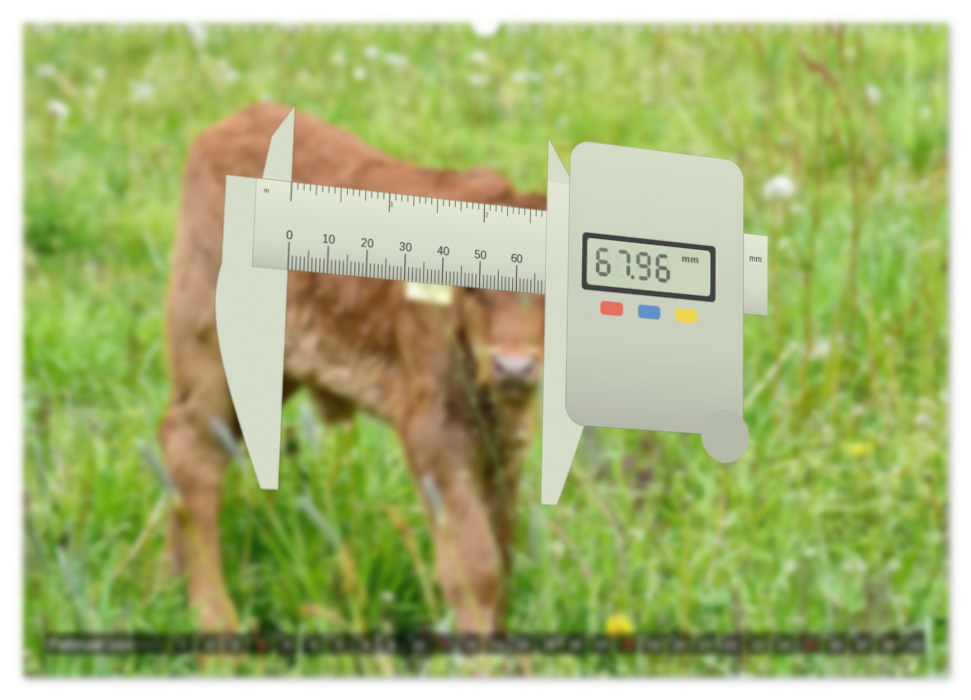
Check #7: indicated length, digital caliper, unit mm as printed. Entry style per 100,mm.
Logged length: 67.96,mm
